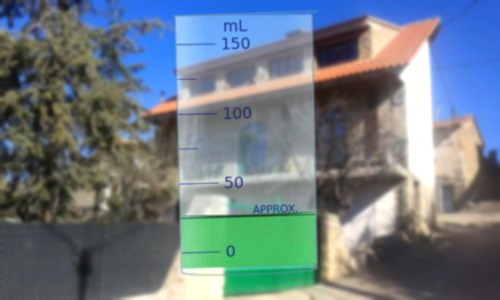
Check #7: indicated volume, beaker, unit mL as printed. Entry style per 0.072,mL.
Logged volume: 25,mL
